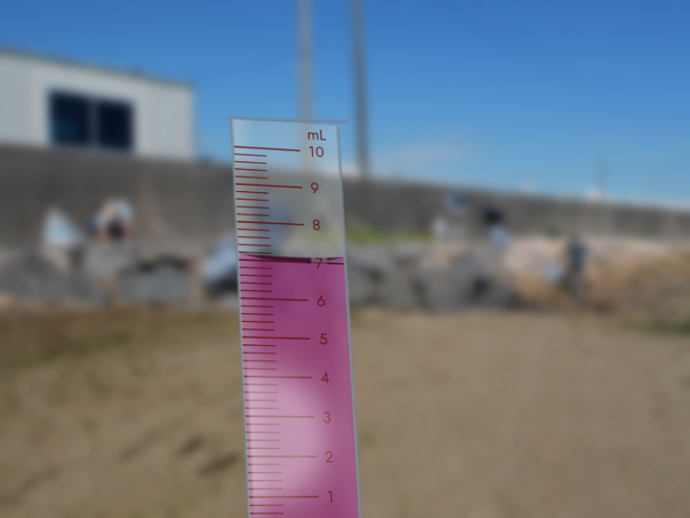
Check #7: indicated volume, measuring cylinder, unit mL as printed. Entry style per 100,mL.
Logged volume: 7,mL
